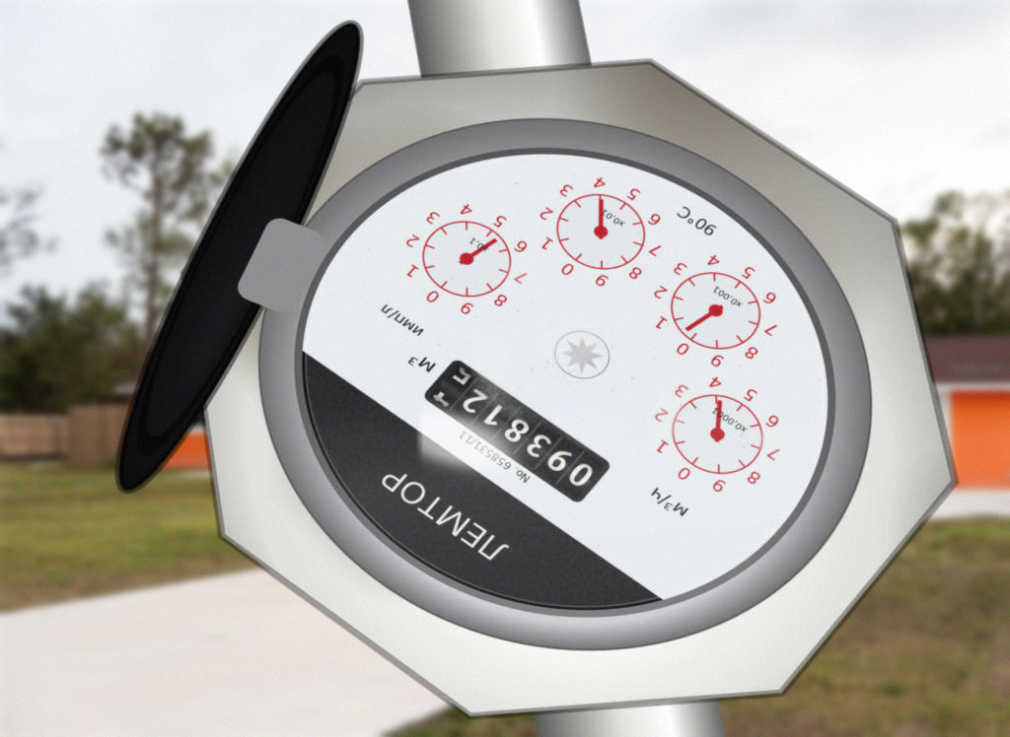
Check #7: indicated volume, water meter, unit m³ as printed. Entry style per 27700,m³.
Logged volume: 938124.5404,m³
